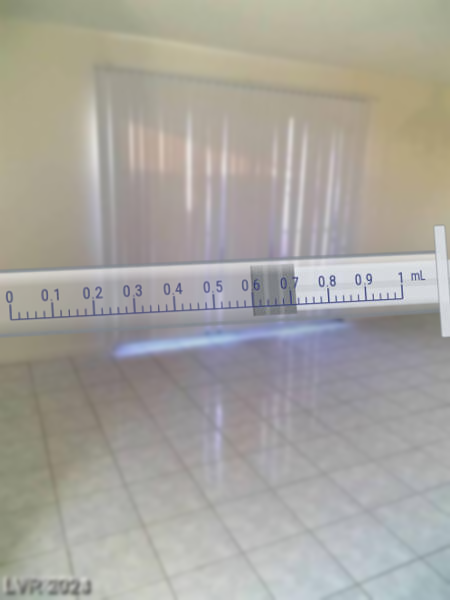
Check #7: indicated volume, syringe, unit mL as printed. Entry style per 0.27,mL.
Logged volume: 0.6,mL
